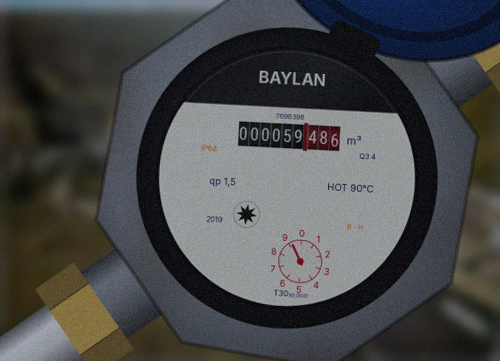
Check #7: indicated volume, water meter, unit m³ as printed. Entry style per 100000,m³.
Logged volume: 59.4859,m³
